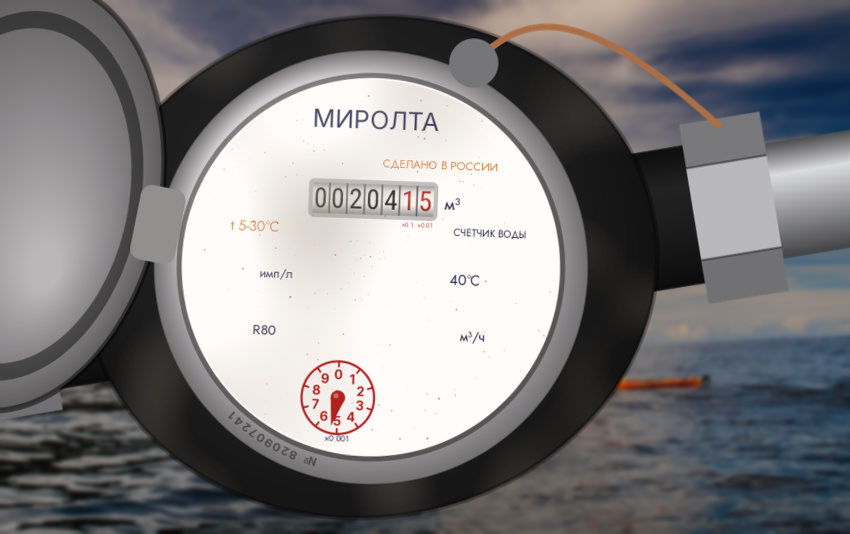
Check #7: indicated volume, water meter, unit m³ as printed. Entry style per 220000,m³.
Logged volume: 204.155,m³
